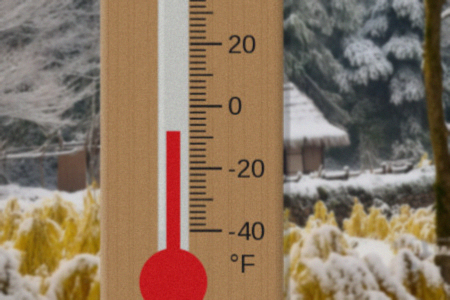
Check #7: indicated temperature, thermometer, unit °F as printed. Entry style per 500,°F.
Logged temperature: -8,°F
